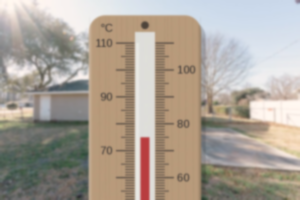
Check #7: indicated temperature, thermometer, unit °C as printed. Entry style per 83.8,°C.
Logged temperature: 75,°C
